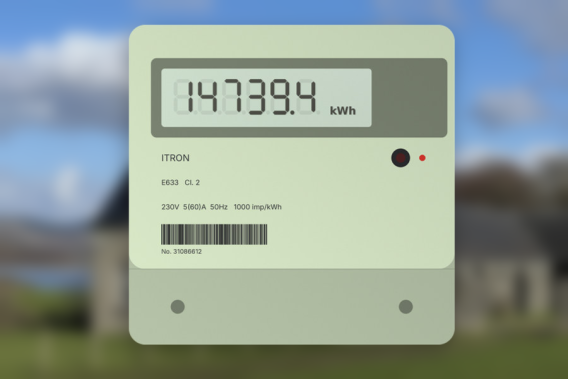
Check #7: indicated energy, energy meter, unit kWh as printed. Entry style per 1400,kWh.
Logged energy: 14739.4,kWh
